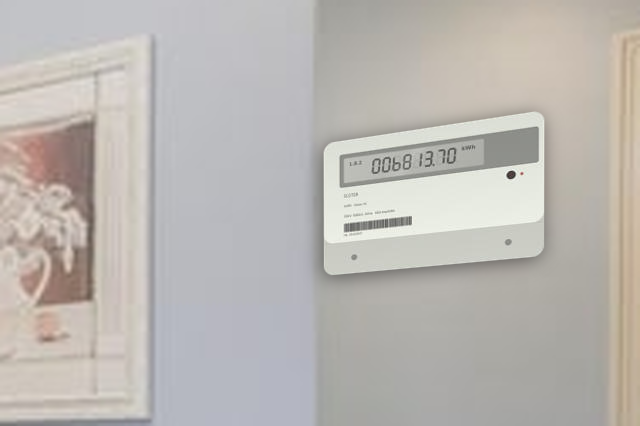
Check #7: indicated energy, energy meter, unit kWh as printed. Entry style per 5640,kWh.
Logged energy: 6813.70,kWh
